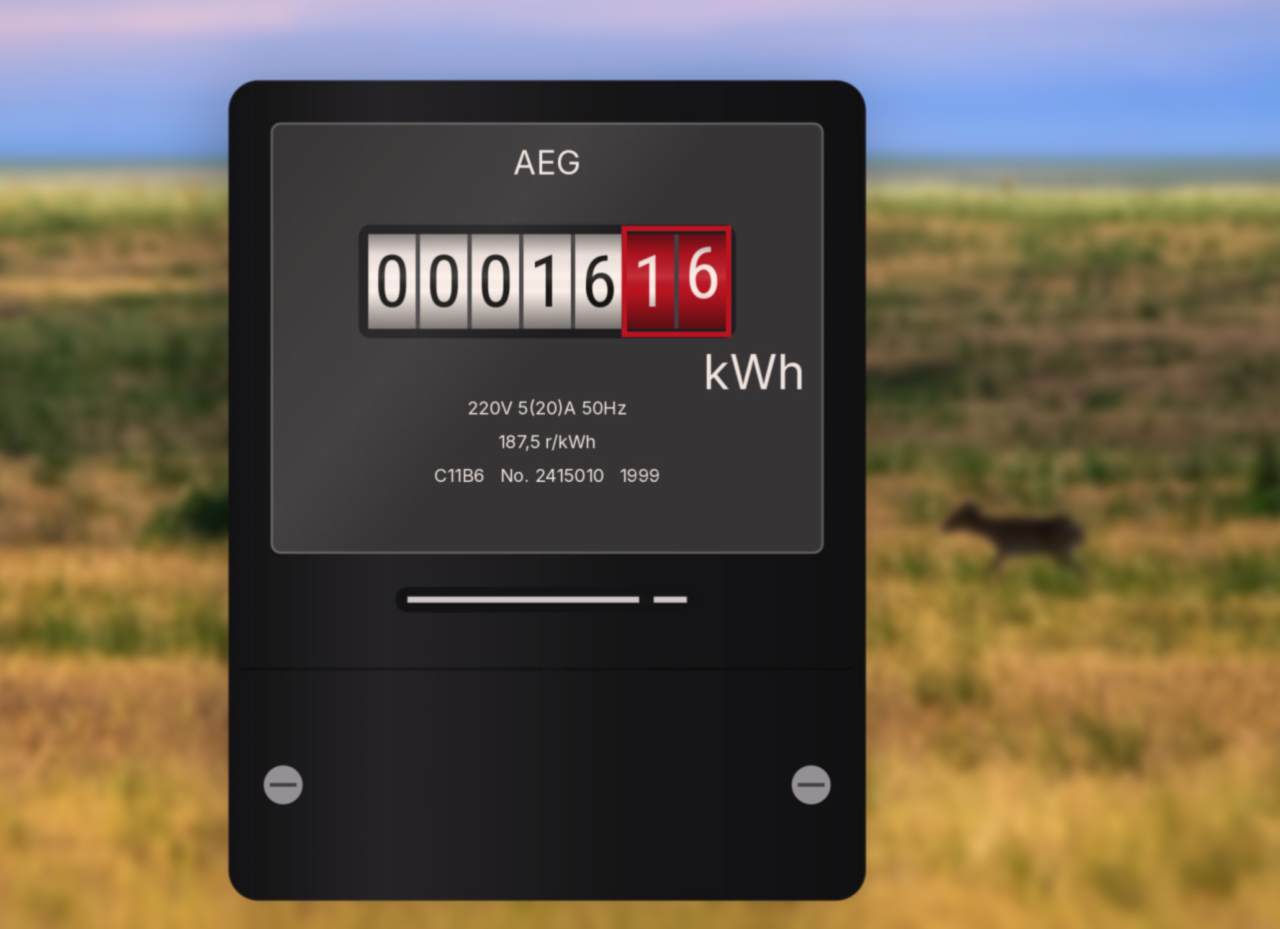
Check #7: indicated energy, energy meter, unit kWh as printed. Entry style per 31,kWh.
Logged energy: 16.16,kWh
